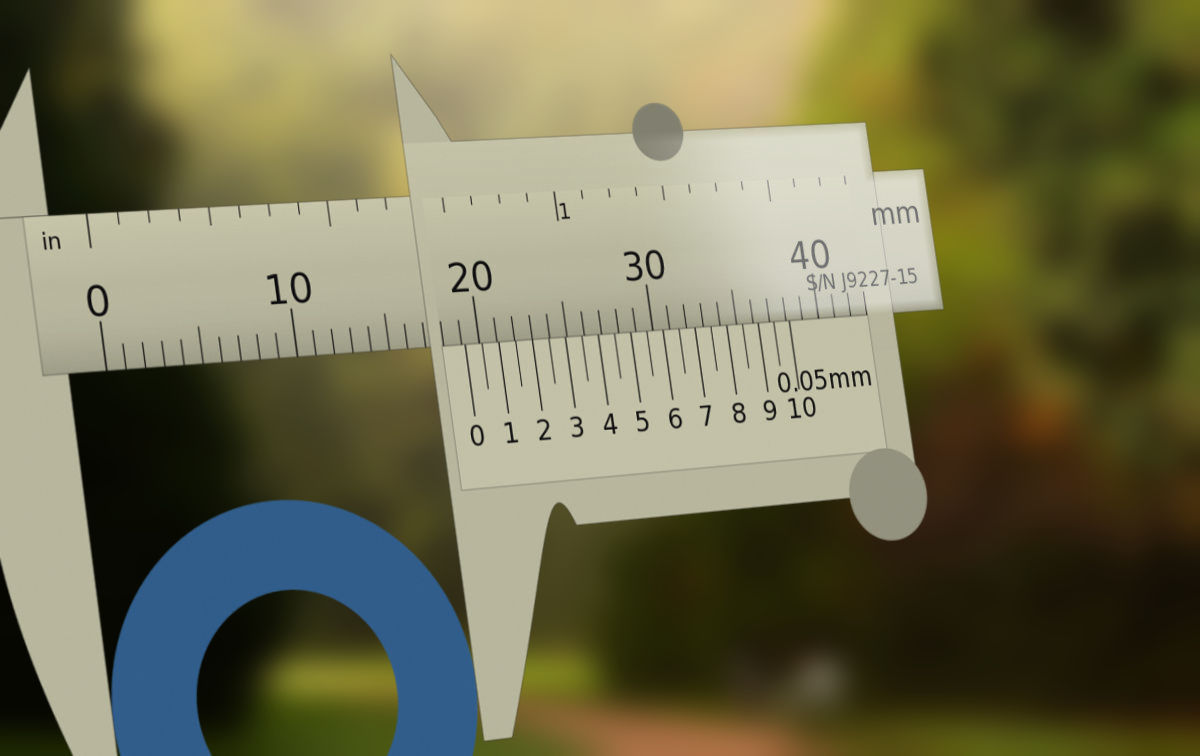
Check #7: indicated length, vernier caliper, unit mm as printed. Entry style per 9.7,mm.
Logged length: 19.2,mm
